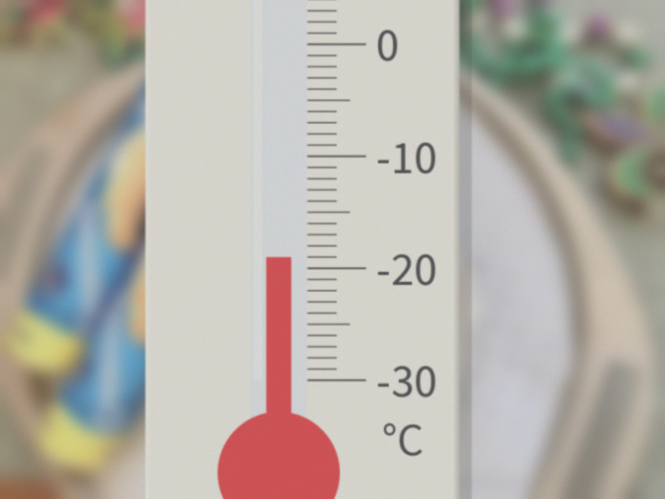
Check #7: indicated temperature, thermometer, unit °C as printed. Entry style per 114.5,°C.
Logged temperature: -19,°C
